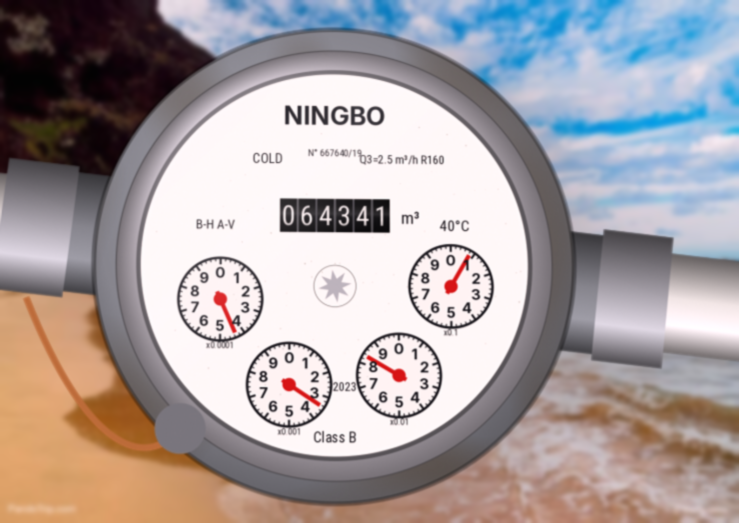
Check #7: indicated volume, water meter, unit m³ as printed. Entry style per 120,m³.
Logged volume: 64341.0834,m³
